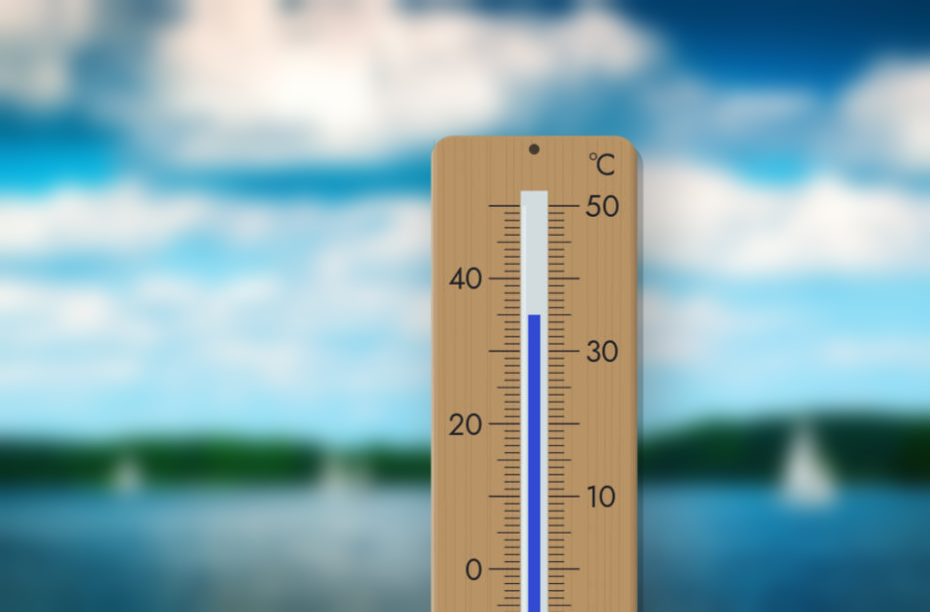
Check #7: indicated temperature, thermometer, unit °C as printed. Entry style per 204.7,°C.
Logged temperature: 35,°C
